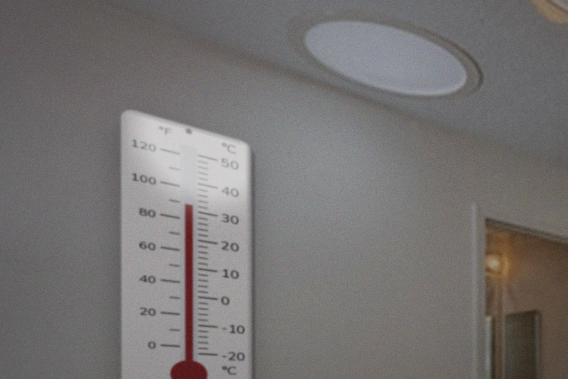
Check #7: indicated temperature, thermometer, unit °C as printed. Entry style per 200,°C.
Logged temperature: 32,°C
